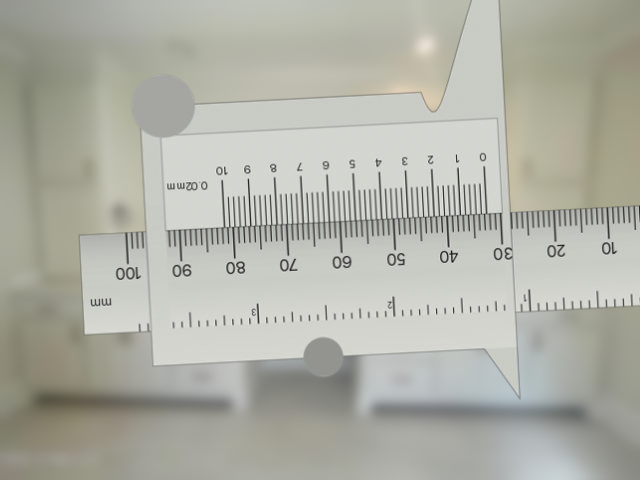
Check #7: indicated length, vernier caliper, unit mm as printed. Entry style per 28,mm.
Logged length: 32.6,mm
